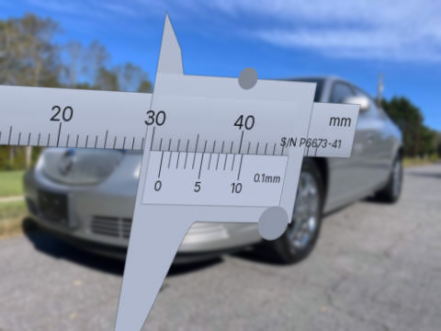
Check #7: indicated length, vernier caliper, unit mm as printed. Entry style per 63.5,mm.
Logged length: 31.4,mm
